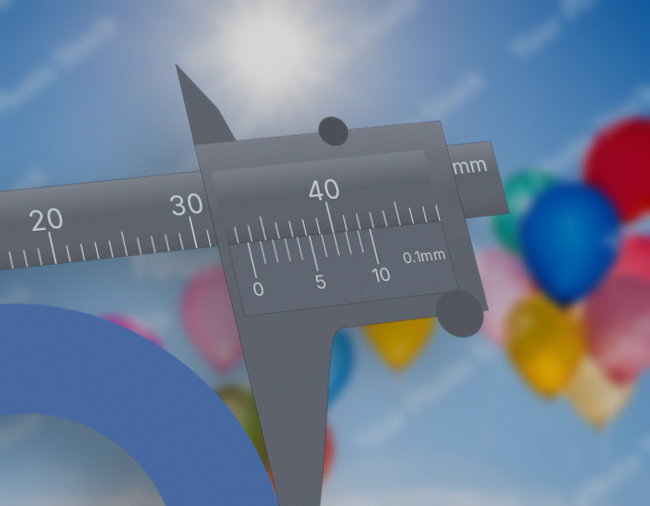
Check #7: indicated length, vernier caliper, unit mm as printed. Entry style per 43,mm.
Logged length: 33.7,mm
